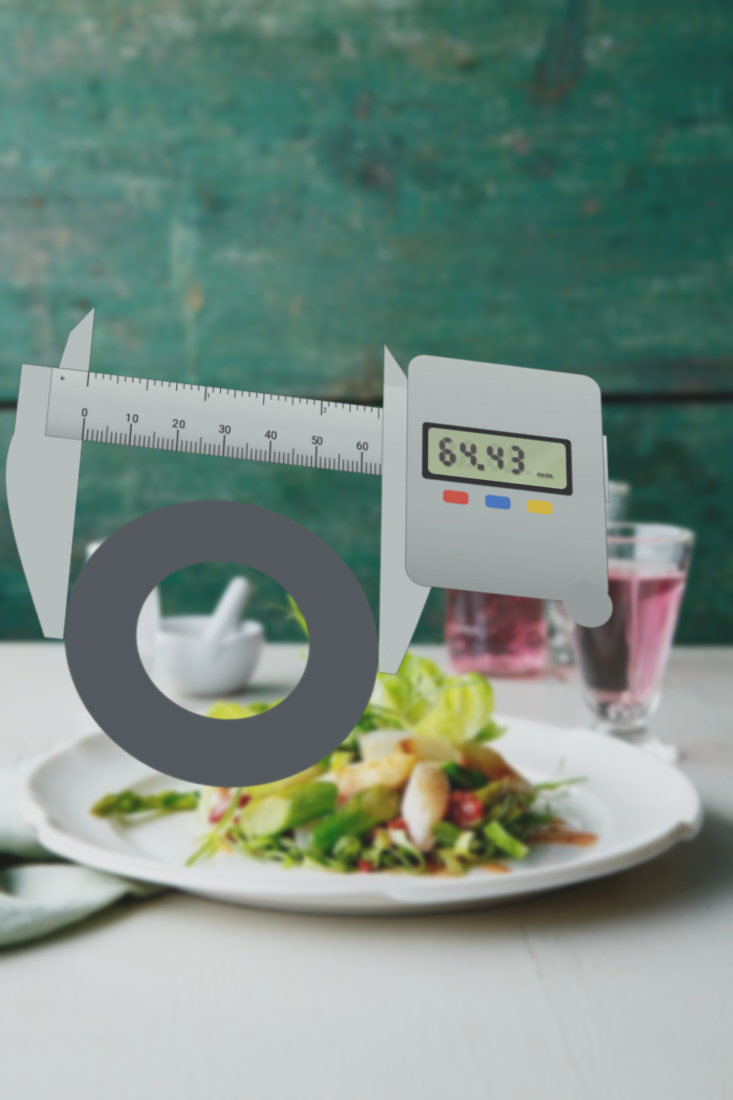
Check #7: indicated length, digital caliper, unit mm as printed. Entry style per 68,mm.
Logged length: 64.43,mm
